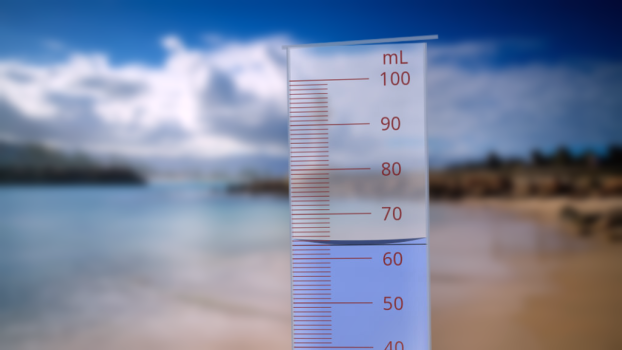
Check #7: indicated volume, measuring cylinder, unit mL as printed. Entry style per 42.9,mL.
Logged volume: 63,mL
